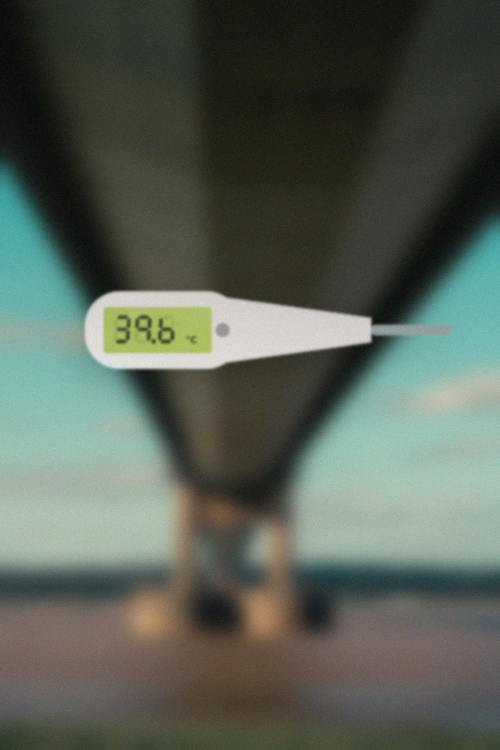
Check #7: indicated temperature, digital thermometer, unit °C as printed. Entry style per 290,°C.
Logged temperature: 39.6,°C
